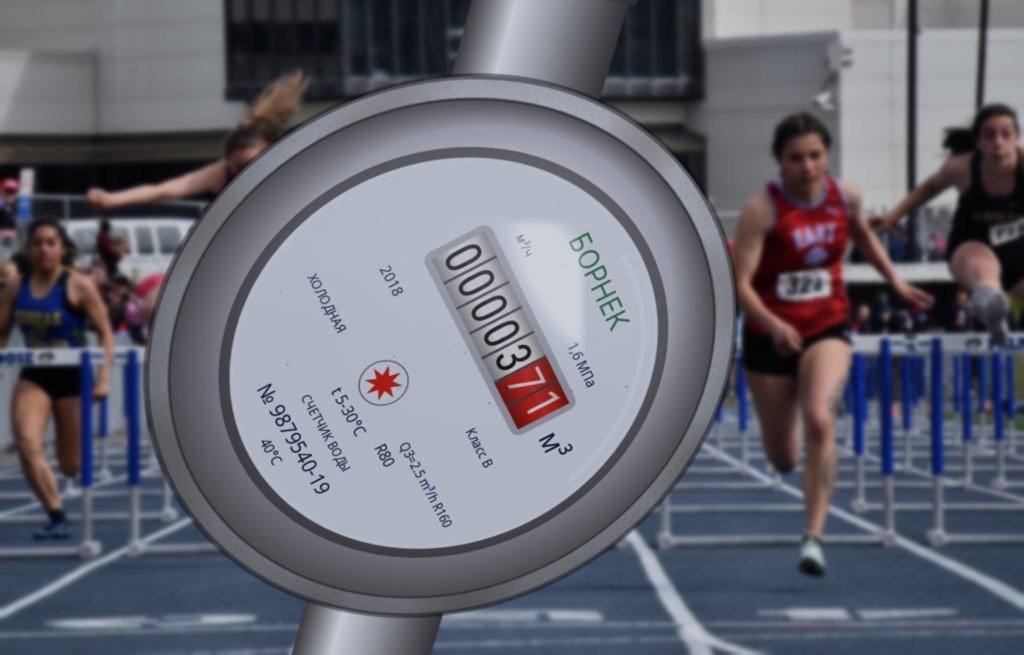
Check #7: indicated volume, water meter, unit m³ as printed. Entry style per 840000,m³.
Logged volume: 3.71,m³
